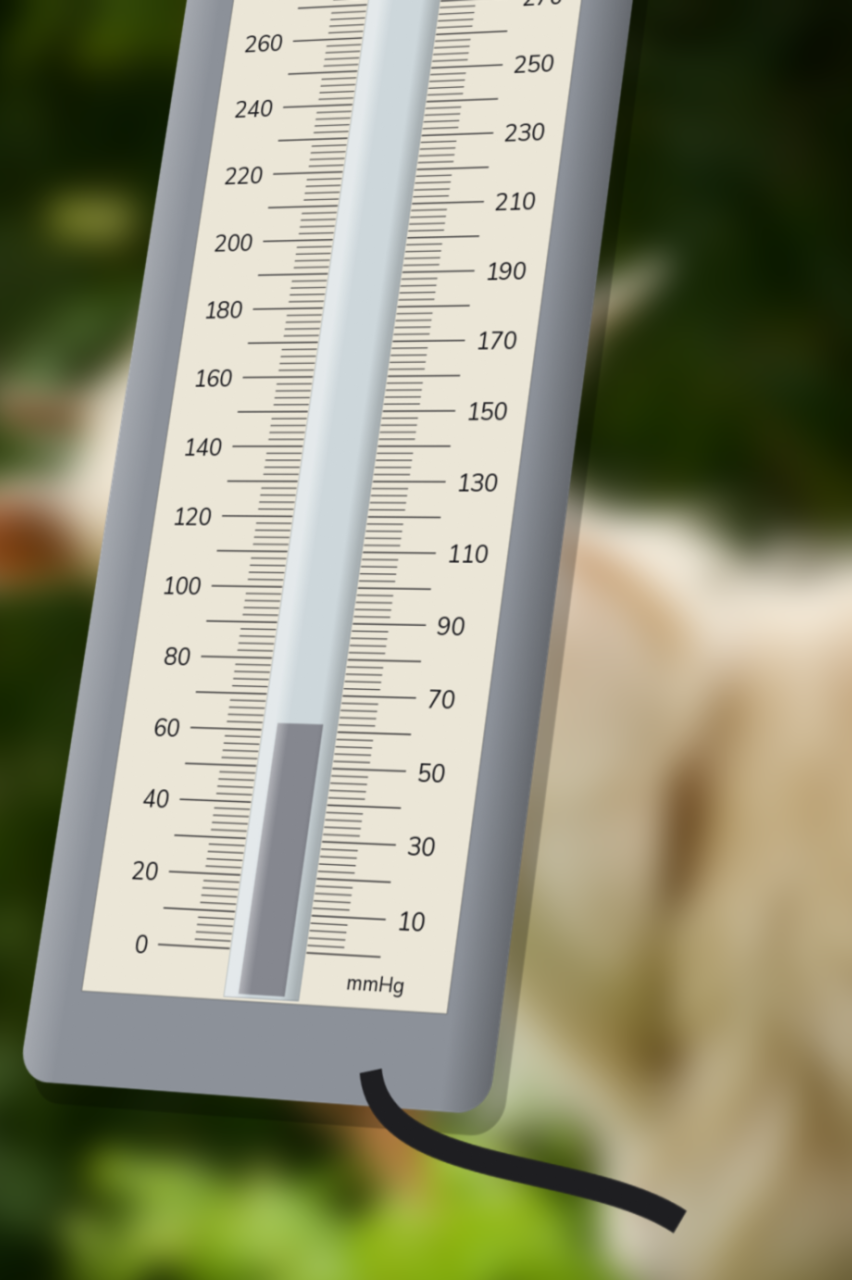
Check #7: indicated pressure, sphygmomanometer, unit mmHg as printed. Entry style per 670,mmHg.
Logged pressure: 62,mmHg
